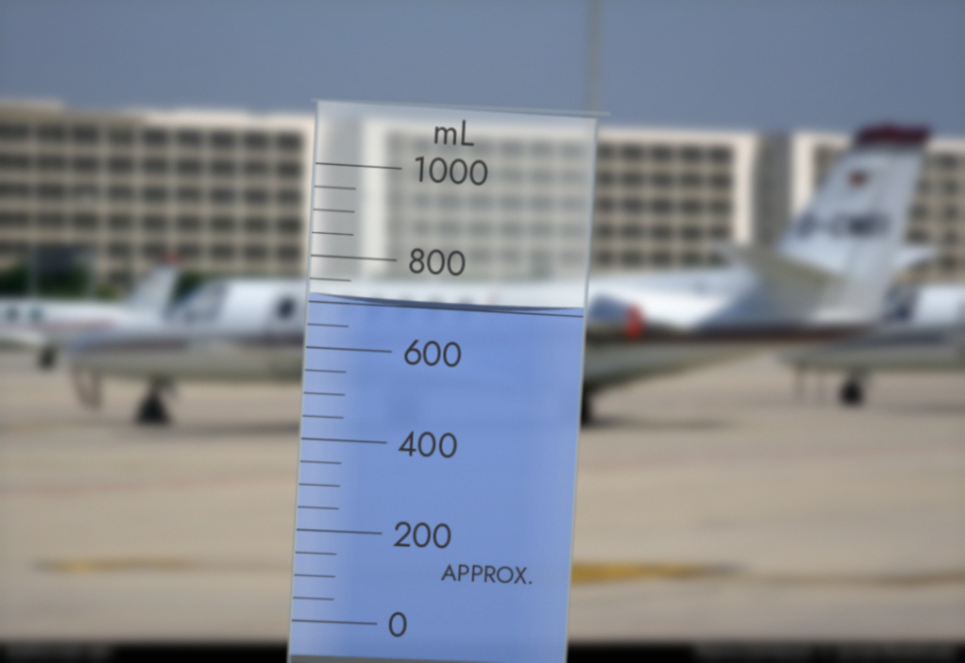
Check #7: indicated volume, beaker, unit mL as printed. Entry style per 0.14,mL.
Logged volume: 700,mL
